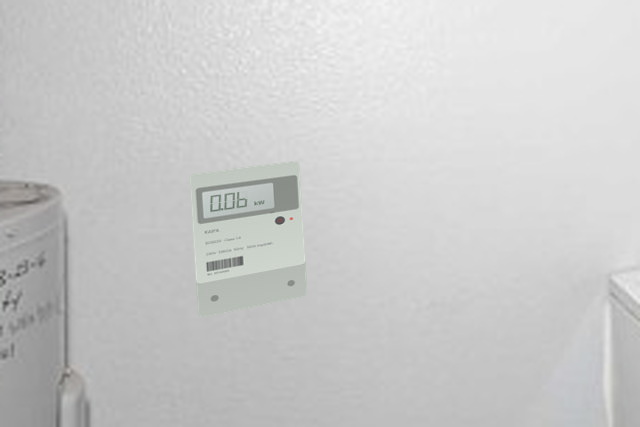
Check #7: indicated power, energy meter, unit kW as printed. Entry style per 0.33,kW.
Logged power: 0.06,kW
